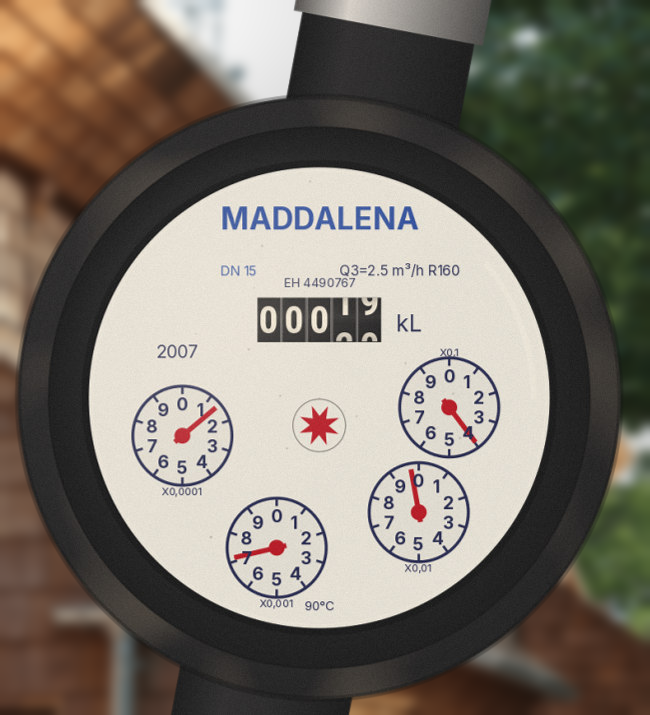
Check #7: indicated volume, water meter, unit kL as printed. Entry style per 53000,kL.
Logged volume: 19.3971,kL
